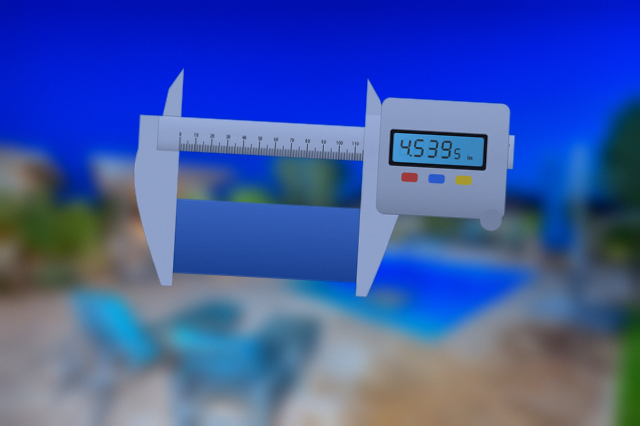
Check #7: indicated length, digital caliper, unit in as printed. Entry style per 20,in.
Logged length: 4.5395,in
